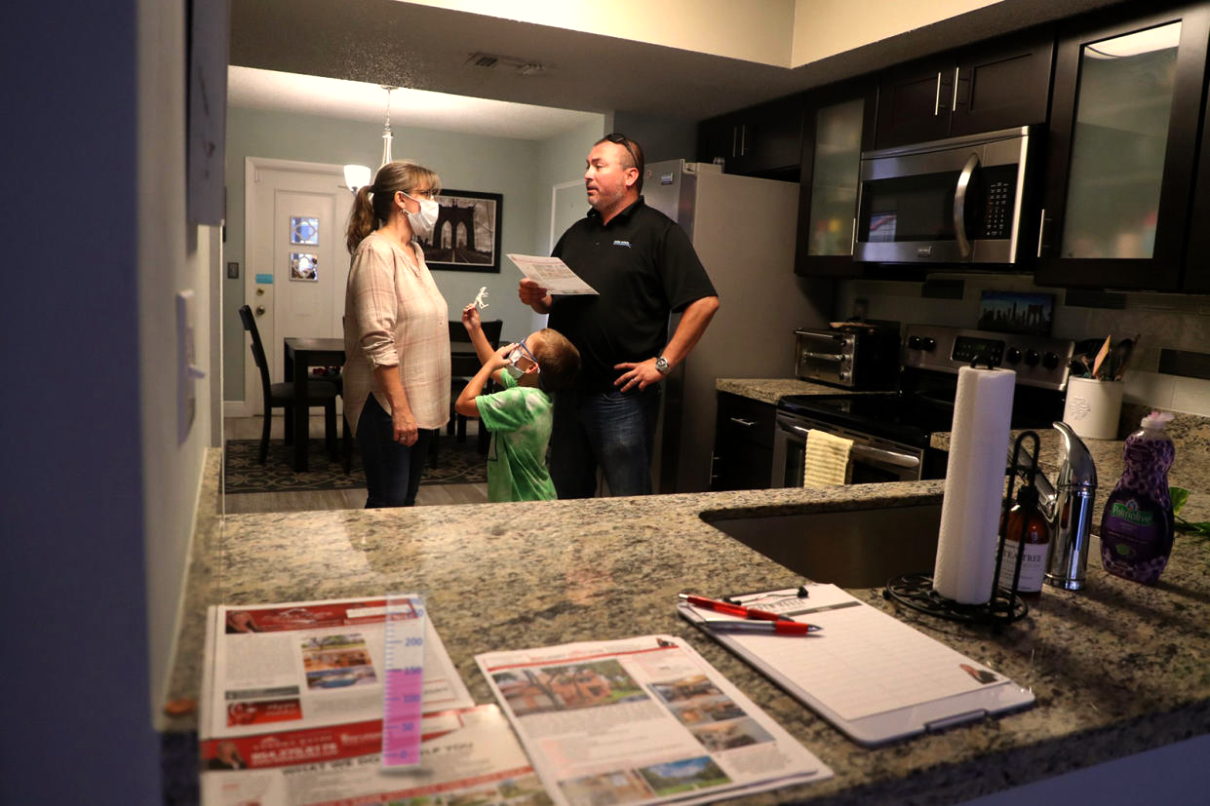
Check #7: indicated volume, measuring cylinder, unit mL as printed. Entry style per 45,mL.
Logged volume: 150,mL
